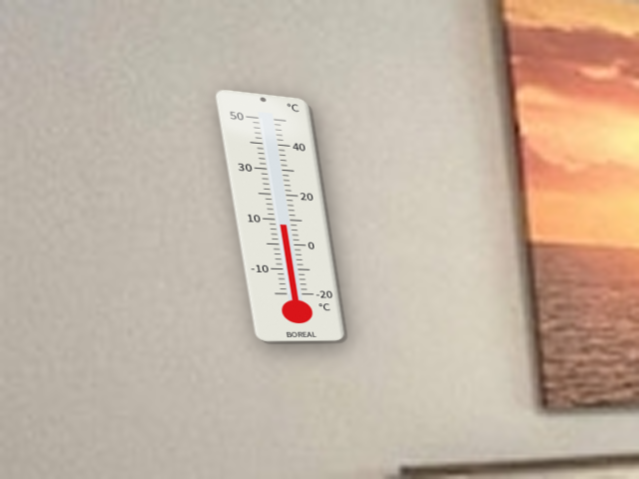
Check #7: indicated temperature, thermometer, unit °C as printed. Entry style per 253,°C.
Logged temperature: 8,°C
